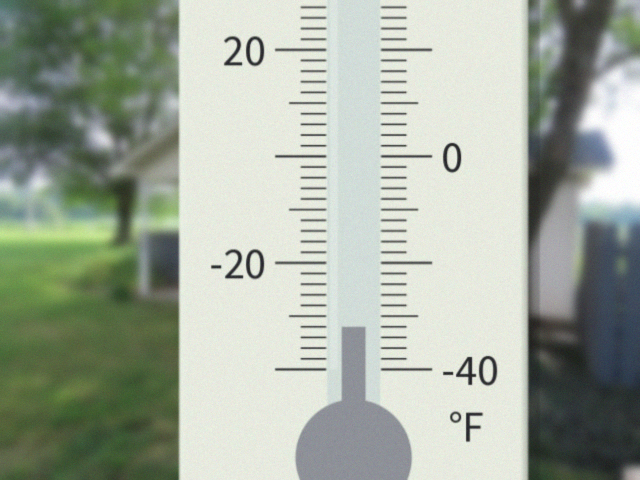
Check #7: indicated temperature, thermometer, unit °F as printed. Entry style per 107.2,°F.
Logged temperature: -32,°F
